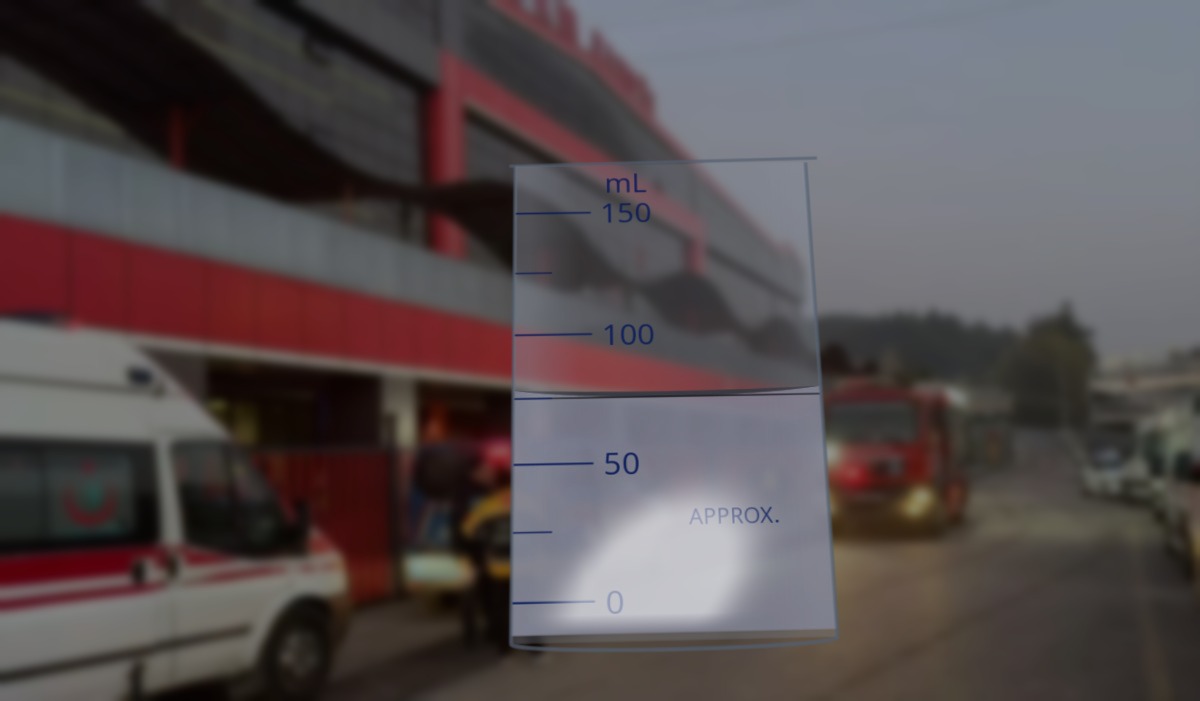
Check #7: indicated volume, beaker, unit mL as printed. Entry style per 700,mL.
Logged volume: 75,mL
